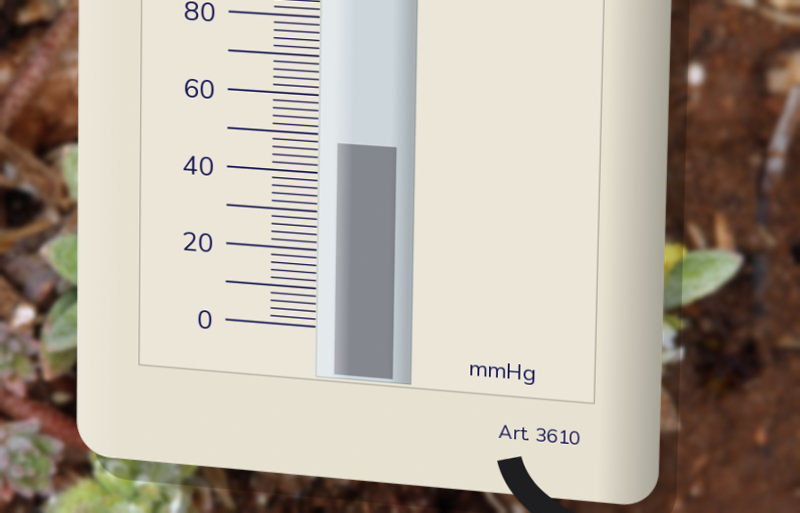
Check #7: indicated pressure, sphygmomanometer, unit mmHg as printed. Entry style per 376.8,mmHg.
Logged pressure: 48,mmHg
